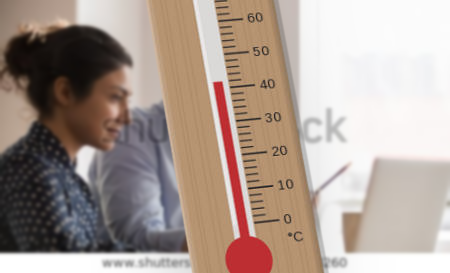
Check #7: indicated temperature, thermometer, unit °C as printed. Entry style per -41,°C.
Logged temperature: 42,°C
